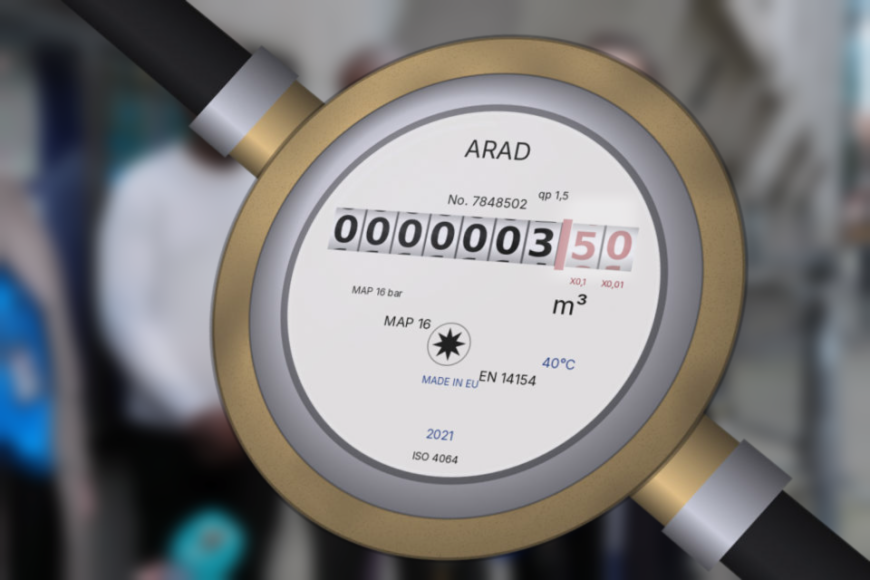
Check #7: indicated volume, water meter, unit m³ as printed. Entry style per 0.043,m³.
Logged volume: 3.50,m³
